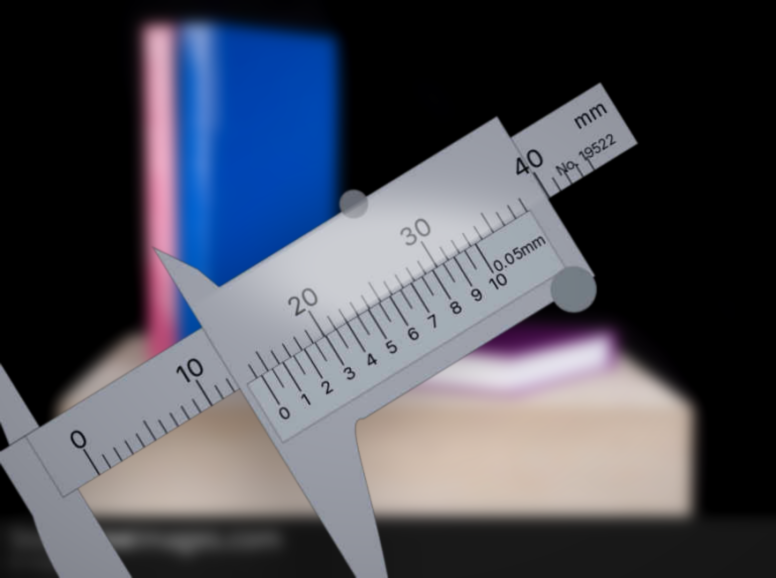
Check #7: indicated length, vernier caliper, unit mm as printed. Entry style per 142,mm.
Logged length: 14.4,mm
